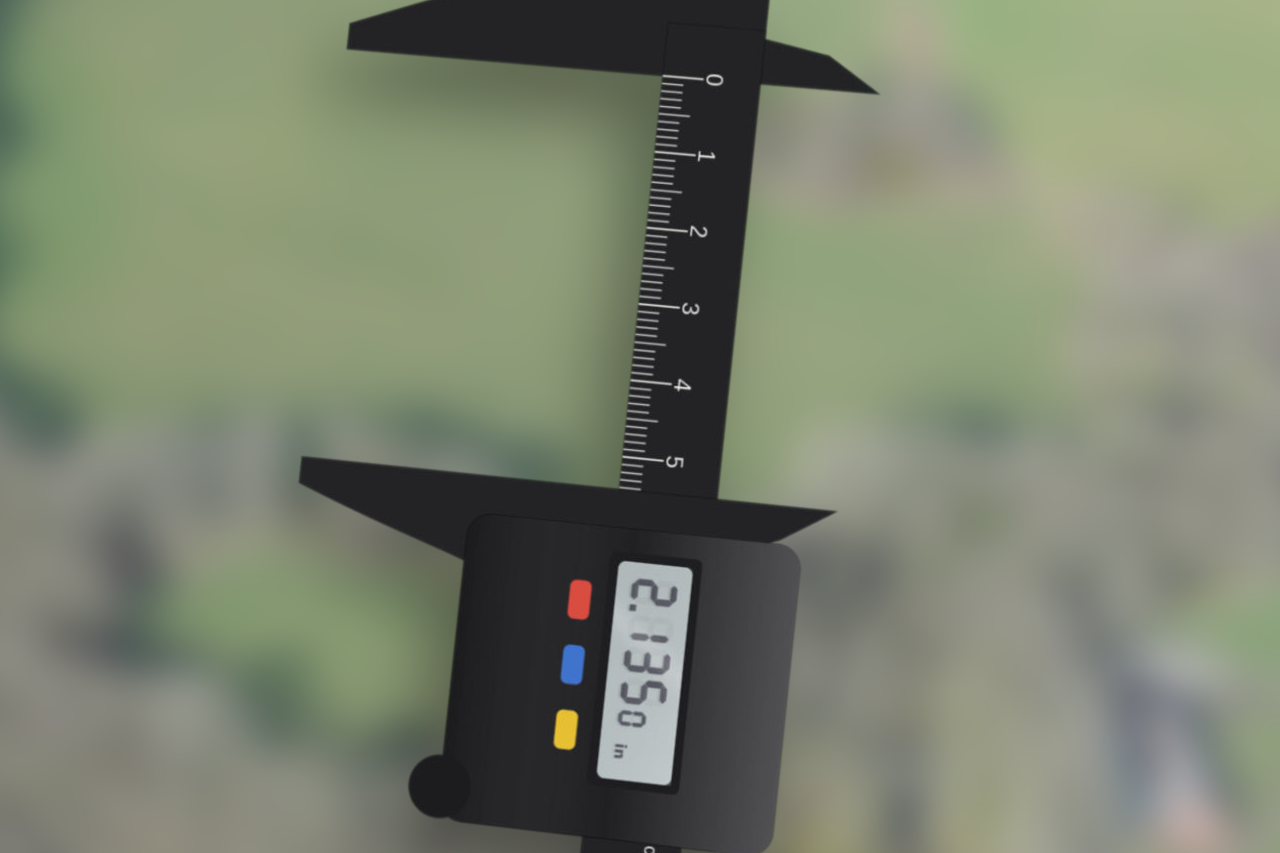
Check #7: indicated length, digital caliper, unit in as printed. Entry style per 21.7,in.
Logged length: 2.1350,in
